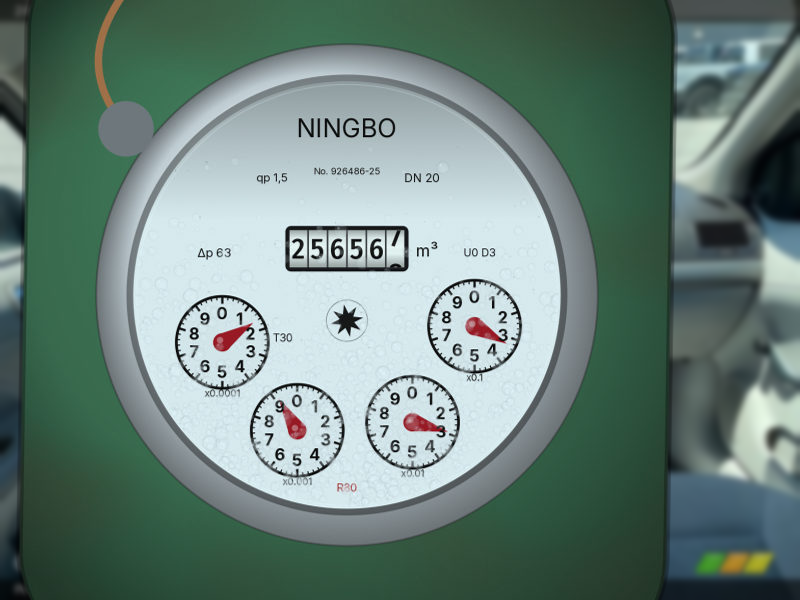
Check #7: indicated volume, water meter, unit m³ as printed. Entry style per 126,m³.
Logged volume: 256567.3291,m³
